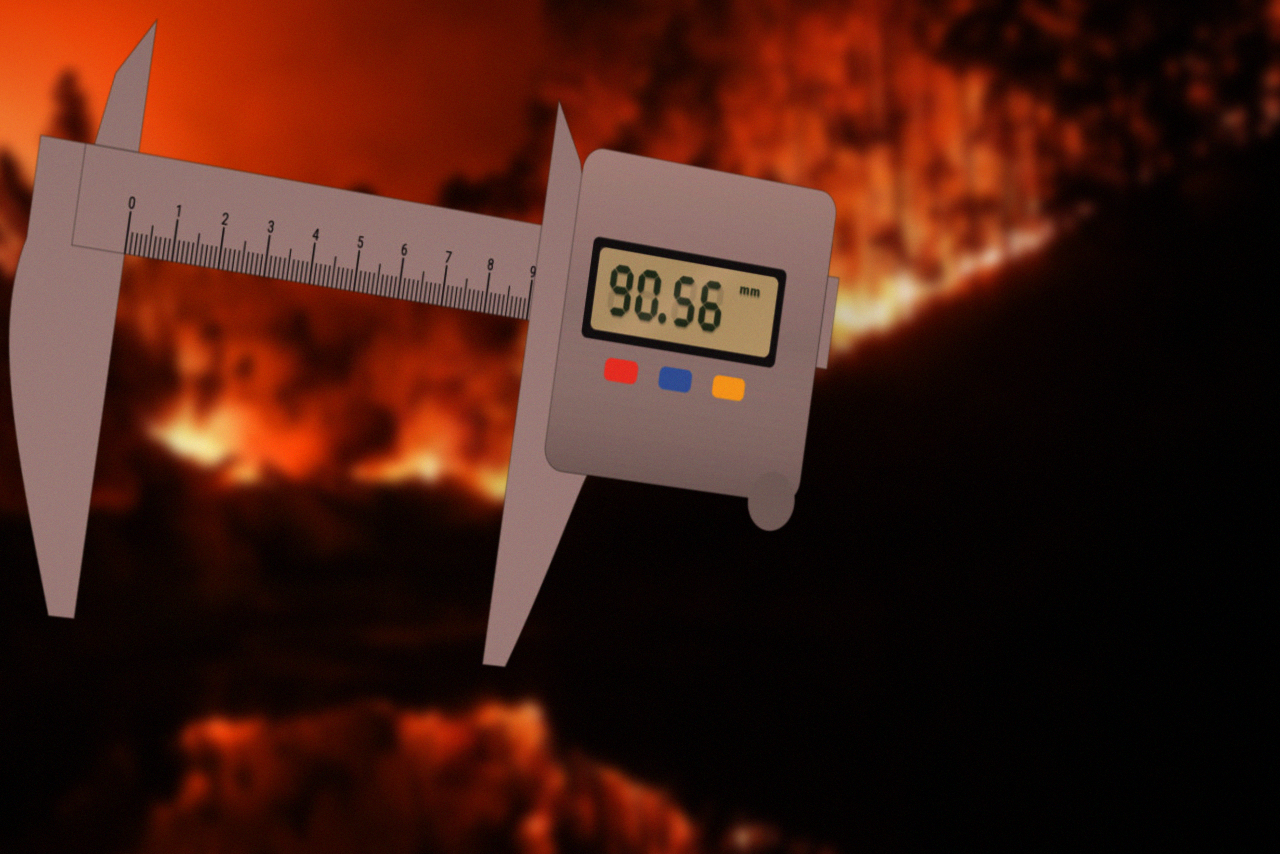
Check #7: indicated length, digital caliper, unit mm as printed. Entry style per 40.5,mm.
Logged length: 90.56,mm
